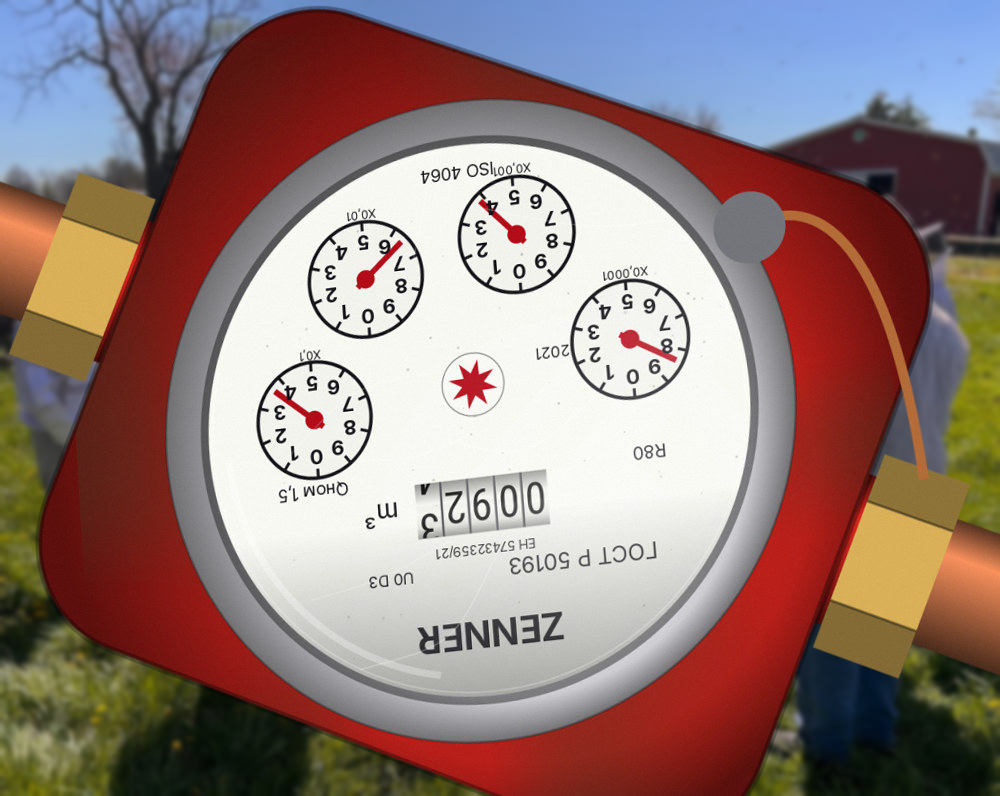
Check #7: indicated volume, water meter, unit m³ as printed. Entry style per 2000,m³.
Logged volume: 923.3638,m³
